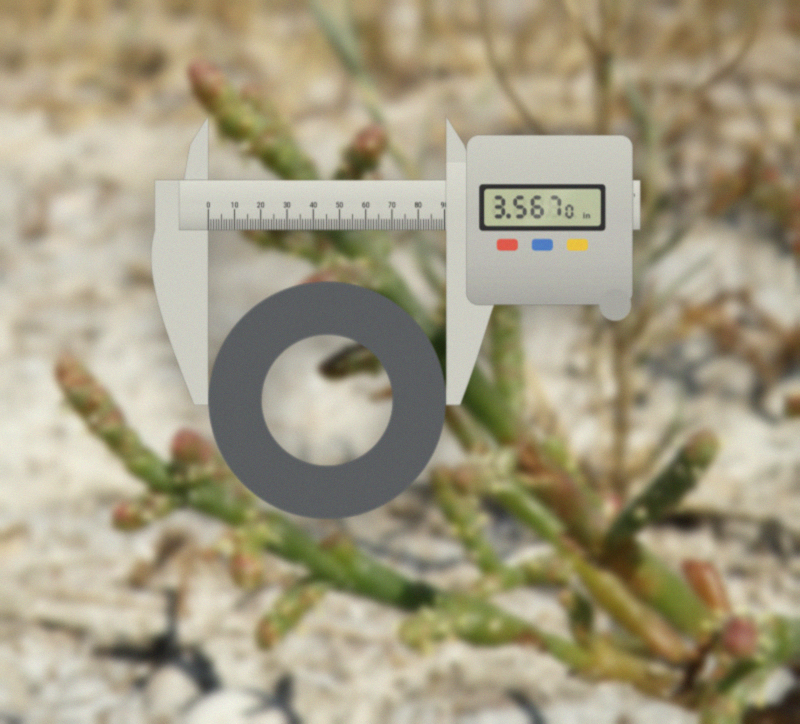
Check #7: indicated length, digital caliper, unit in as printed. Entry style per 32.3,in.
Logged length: 3.5670,in
